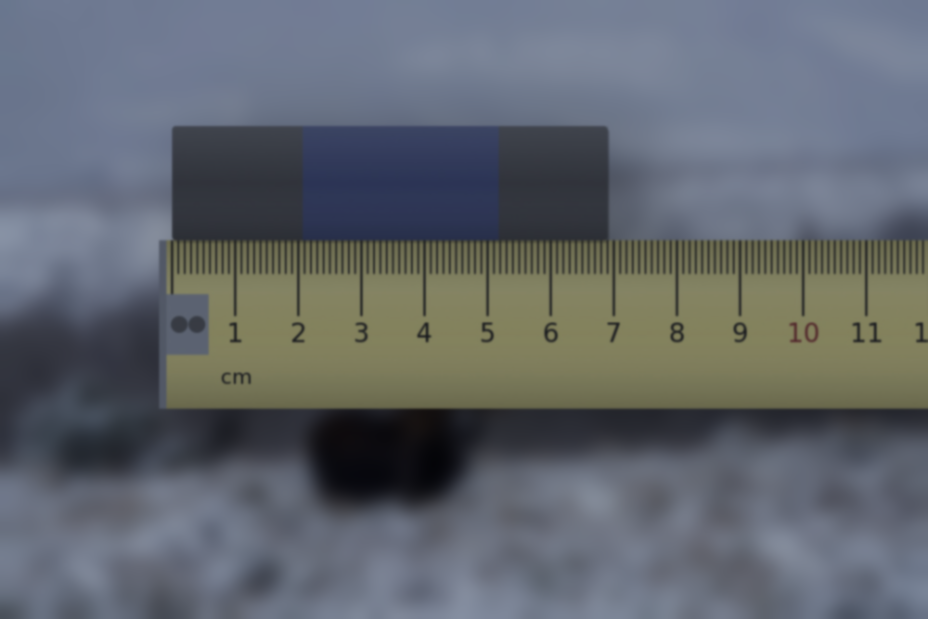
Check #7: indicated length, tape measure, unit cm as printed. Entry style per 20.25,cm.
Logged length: 6.9,cm
